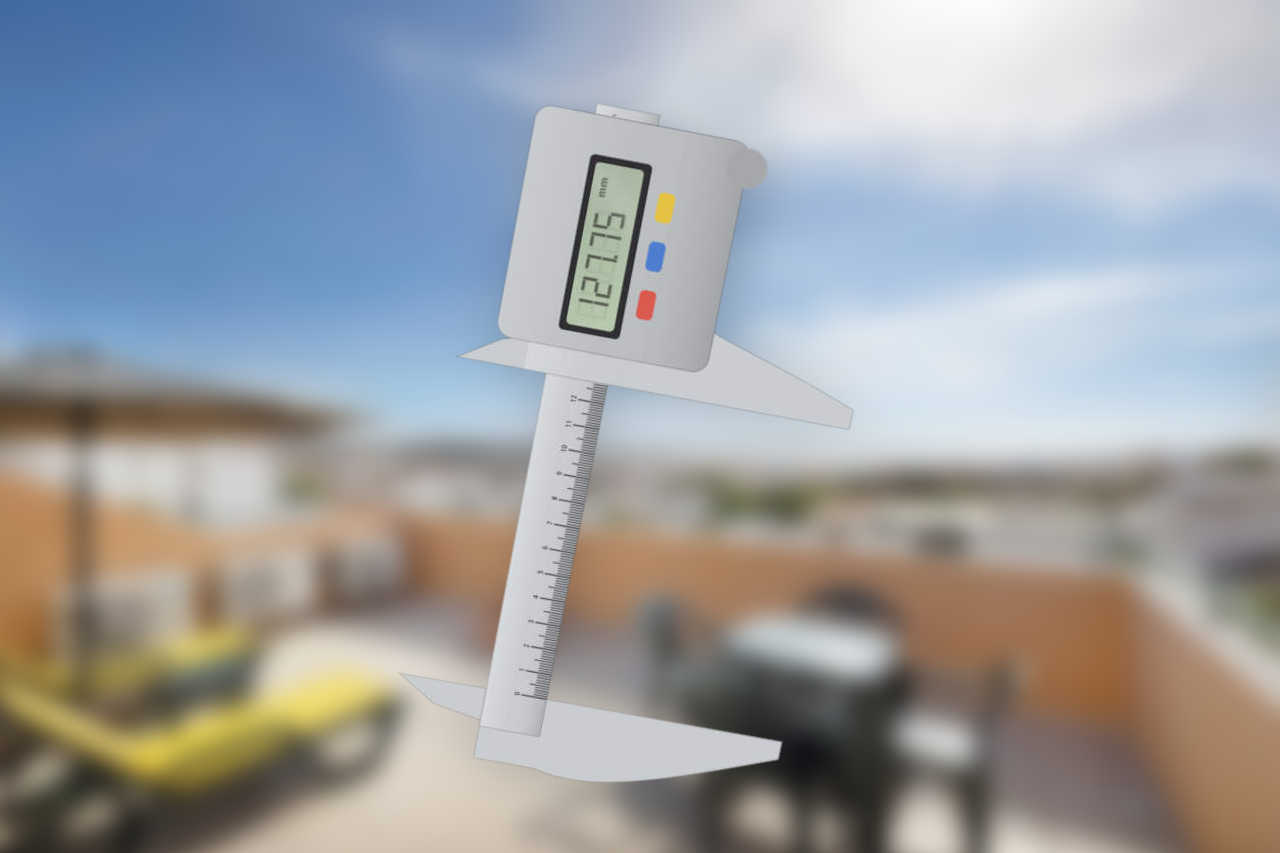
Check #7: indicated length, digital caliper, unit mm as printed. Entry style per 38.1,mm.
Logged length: 127.75,mm
